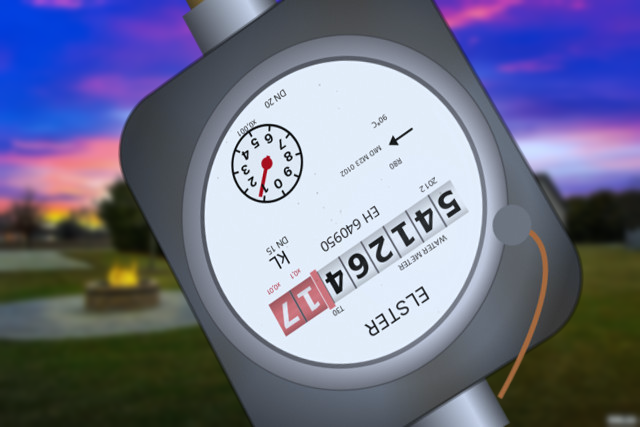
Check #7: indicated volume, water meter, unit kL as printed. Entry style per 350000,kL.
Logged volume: 541264.171,kL
